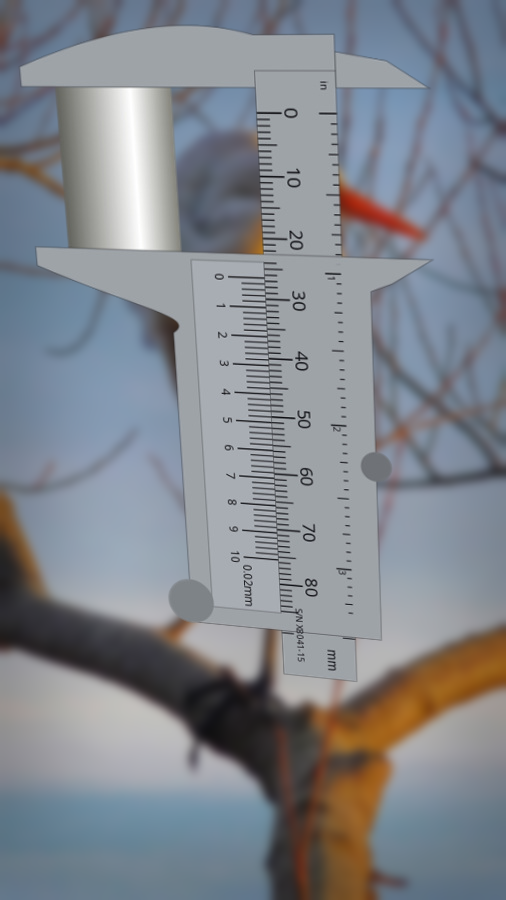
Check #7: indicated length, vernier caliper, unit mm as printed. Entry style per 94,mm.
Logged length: 26.5,mm
